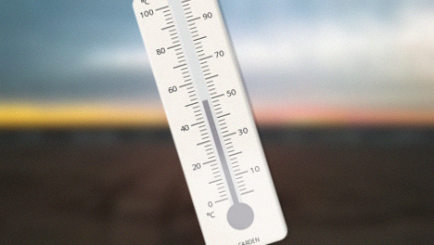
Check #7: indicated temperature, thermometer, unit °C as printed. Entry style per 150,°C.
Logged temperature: 50,°C
